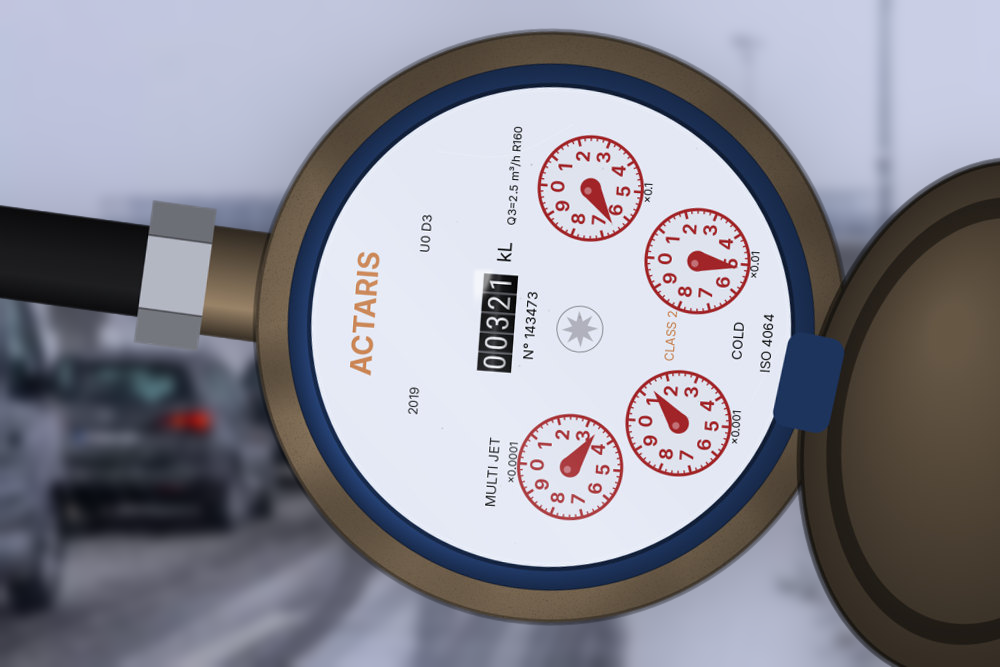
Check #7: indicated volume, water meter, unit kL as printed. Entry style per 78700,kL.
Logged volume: 321.6513,kL
